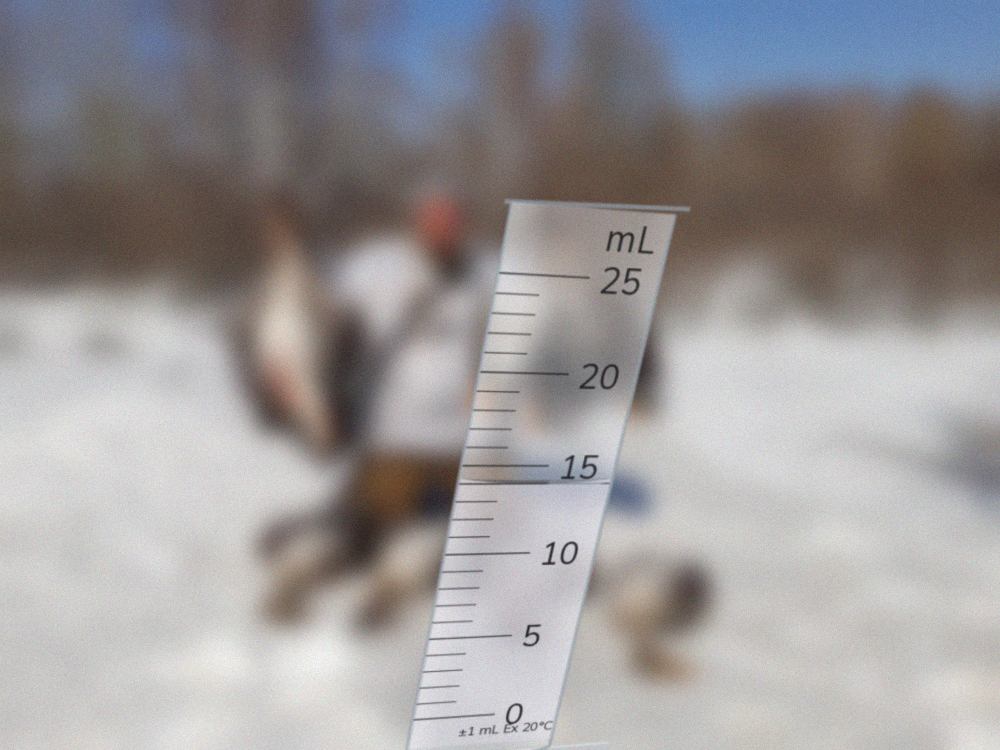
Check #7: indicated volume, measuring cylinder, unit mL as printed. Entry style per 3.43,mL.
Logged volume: 14,mL
